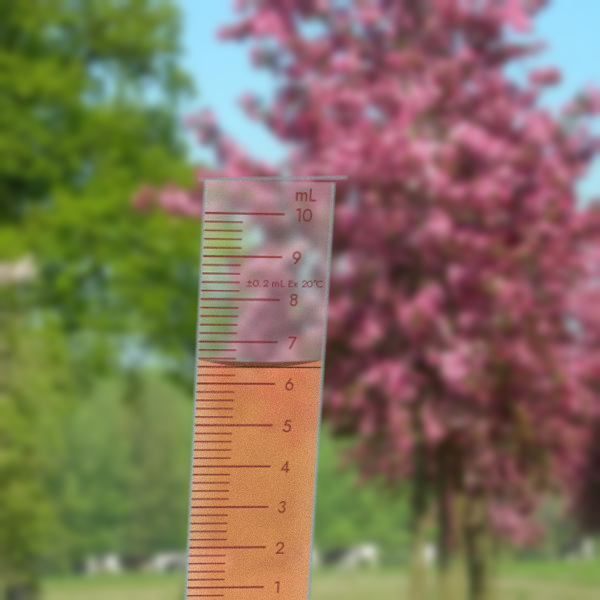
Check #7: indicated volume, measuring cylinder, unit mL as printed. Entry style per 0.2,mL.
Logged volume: 6.4,mL
